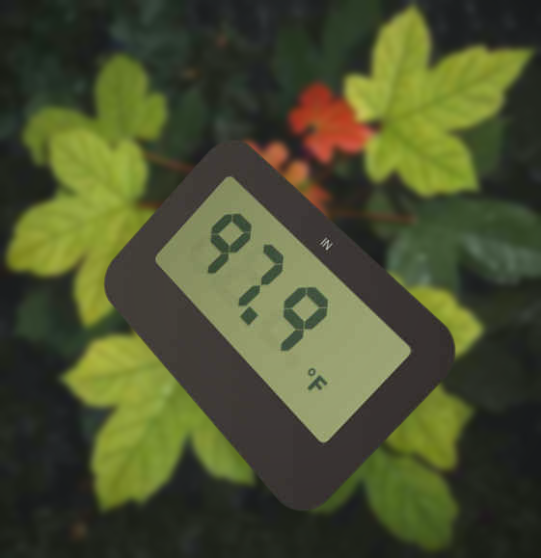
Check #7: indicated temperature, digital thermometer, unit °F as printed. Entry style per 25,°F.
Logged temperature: 97.9,°F
